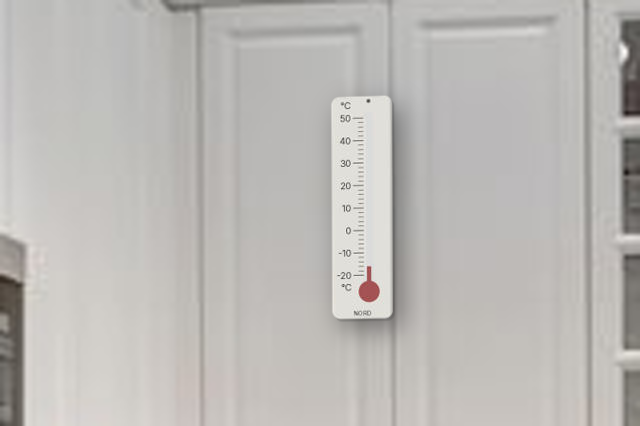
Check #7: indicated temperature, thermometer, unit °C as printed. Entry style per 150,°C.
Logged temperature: -16,°C
